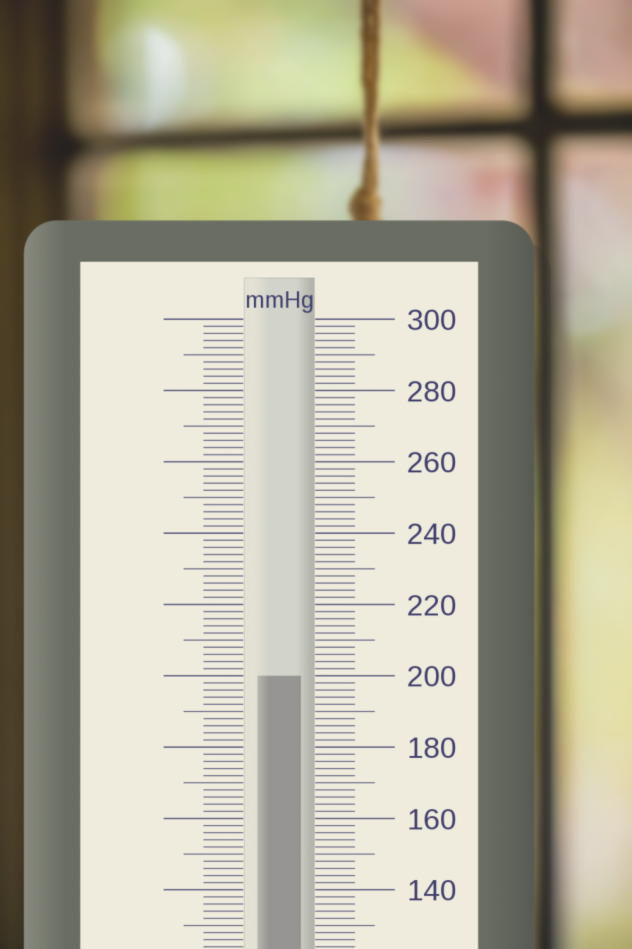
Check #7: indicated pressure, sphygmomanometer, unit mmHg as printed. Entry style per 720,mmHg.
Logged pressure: 200,mmHg
